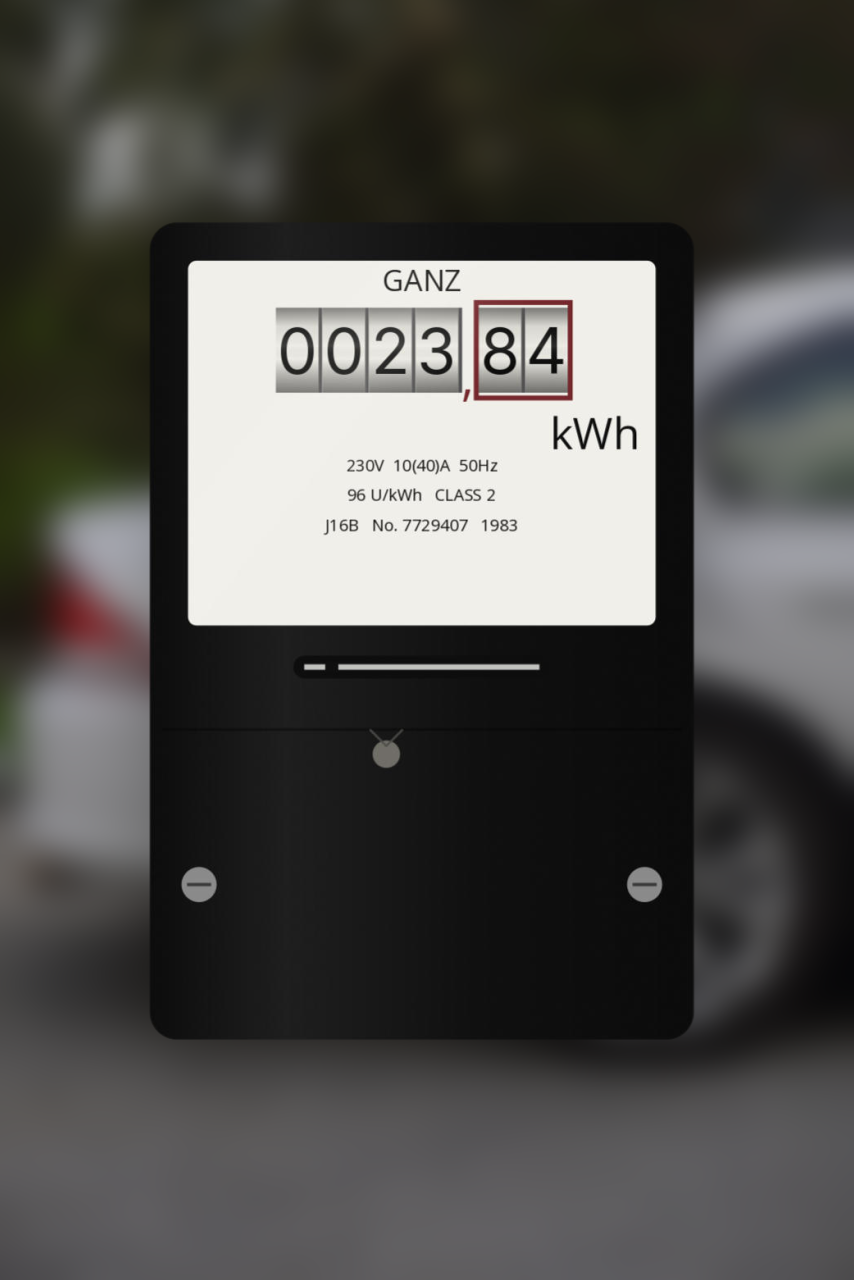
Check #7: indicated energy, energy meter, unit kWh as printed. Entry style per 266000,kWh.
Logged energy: 23.84,kWh
